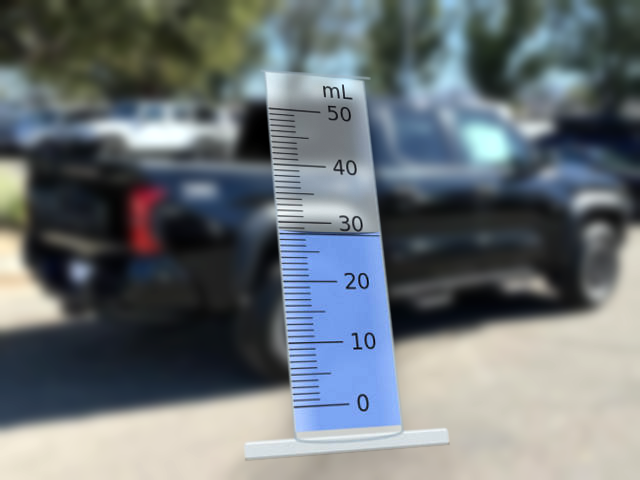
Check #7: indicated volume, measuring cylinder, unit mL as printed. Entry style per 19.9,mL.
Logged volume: 28,mL
